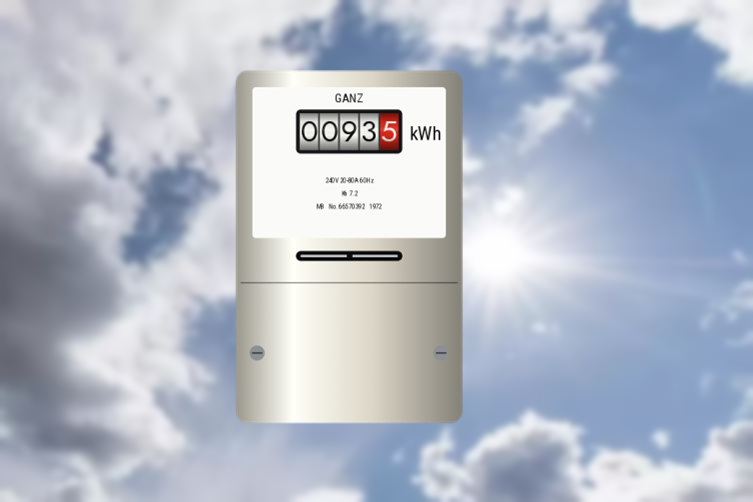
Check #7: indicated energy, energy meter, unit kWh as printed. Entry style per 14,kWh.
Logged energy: 93.5,kWh
